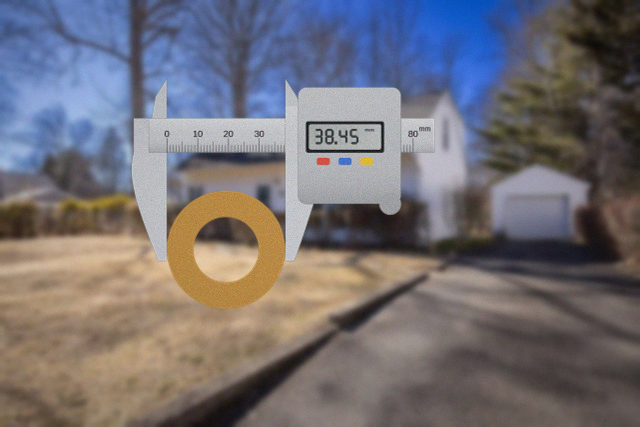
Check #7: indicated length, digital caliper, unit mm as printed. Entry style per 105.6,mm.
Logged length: 38.45,mm
